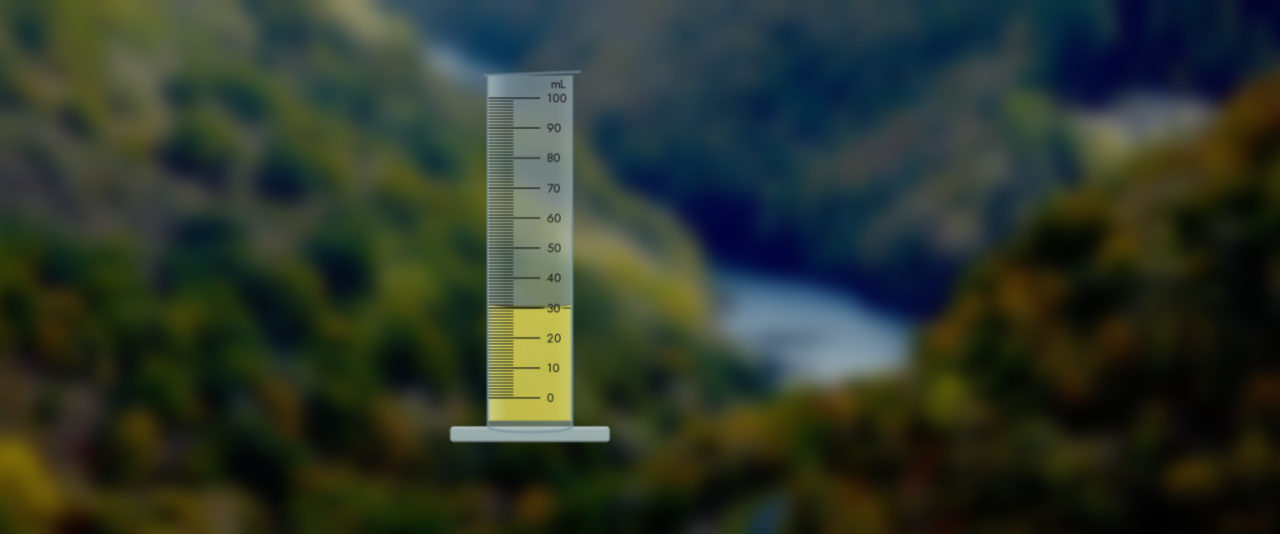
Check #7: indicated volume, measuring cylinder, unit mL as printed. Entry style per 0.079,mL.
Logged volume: 30,mL
